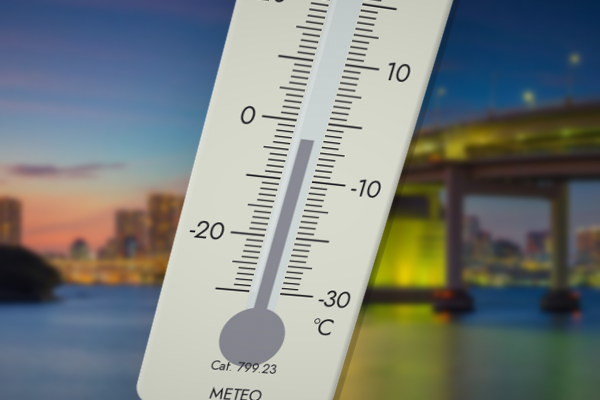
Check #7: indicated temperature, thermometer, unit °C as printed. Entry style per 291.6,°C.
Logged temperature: -3,°C
